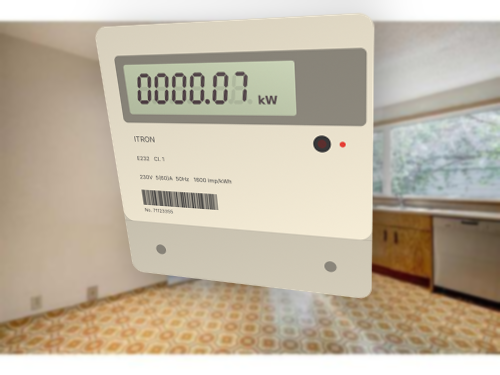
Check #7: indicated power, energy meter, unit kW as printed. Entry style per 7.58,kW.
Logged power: 0.07,kW
